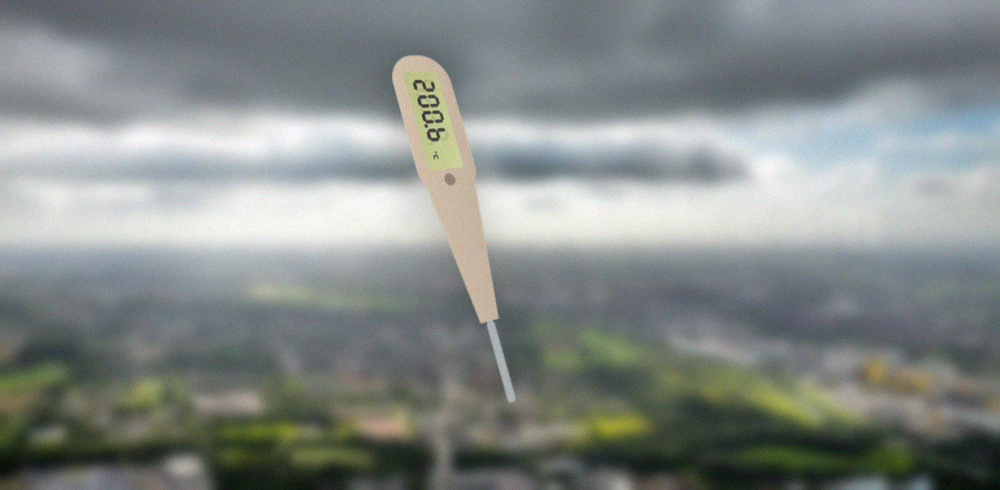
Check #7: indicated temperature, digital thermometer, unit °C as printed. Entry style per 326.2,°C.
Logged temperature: 200.6,°C
